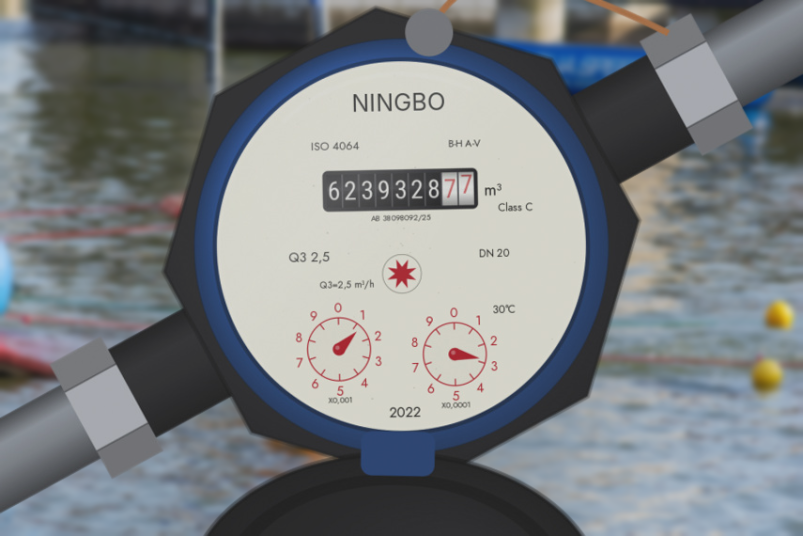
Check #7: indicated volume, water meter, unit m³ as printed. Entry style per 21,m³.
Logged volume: 6239328.7712,m³
